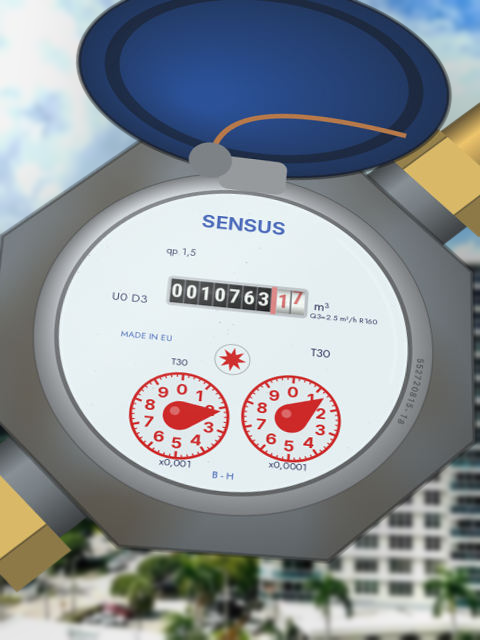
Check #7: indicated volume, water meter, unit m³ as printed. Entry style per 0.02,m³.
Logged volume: 10763.1721,m³
